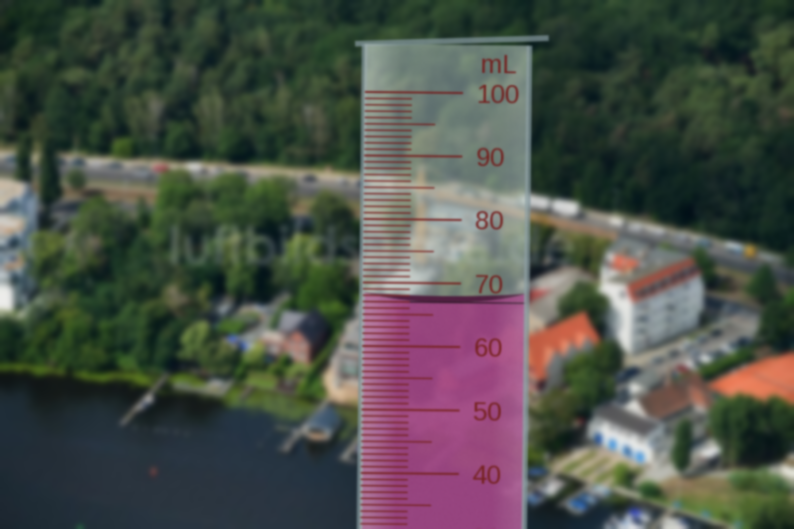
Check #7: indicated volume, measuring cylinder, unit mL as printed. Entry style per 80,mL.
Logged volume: 67,mL
